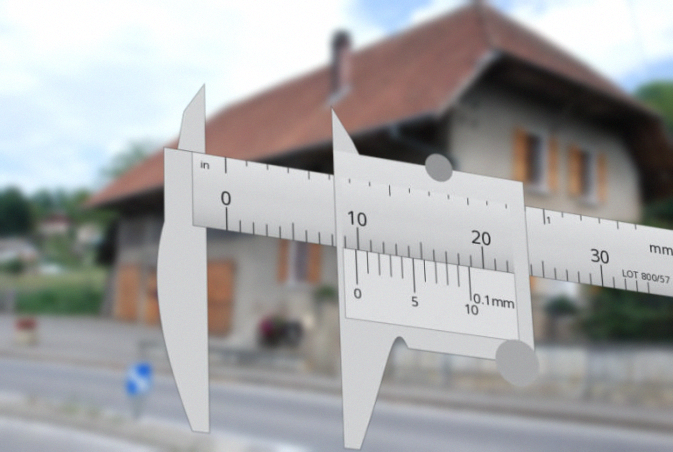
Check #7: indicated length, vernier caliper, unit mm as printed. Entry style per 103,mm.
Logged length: 9.8,mm
